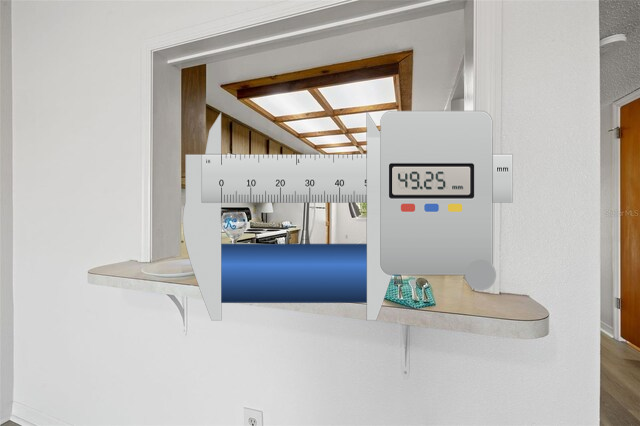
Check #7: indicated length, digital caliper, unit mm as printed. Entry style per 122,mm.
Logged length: 49.25,mm
